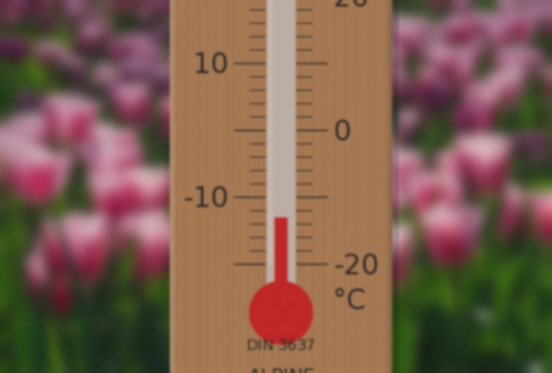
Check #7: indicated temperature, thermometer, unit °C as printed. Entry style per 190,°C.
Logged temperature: -13,°C
